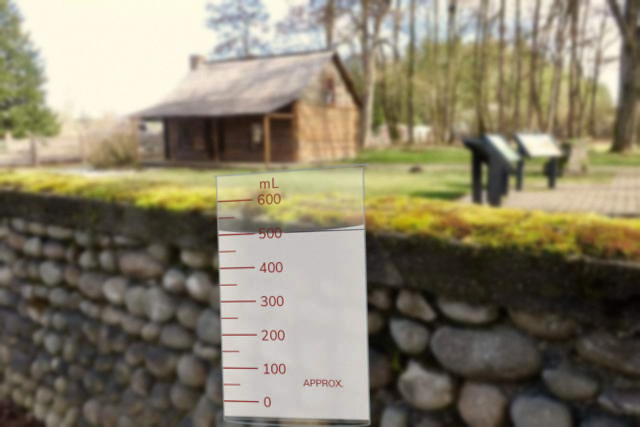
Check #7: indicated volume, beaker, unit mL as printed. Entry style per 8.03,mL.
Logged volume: 500,mL
